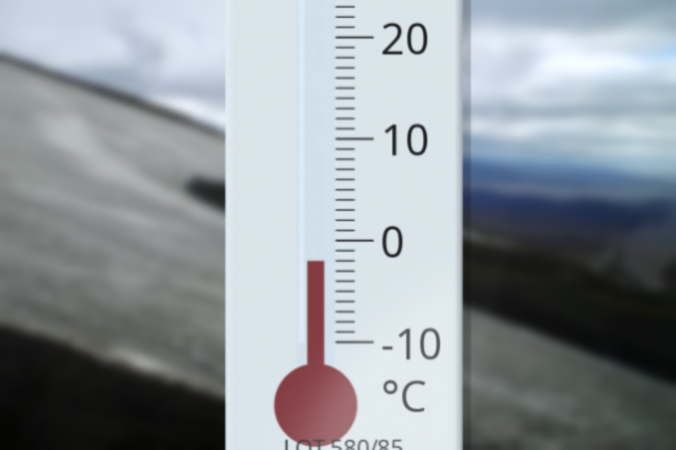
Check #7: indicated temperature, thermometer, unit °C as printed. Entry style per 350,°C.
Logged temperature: -2,°C
